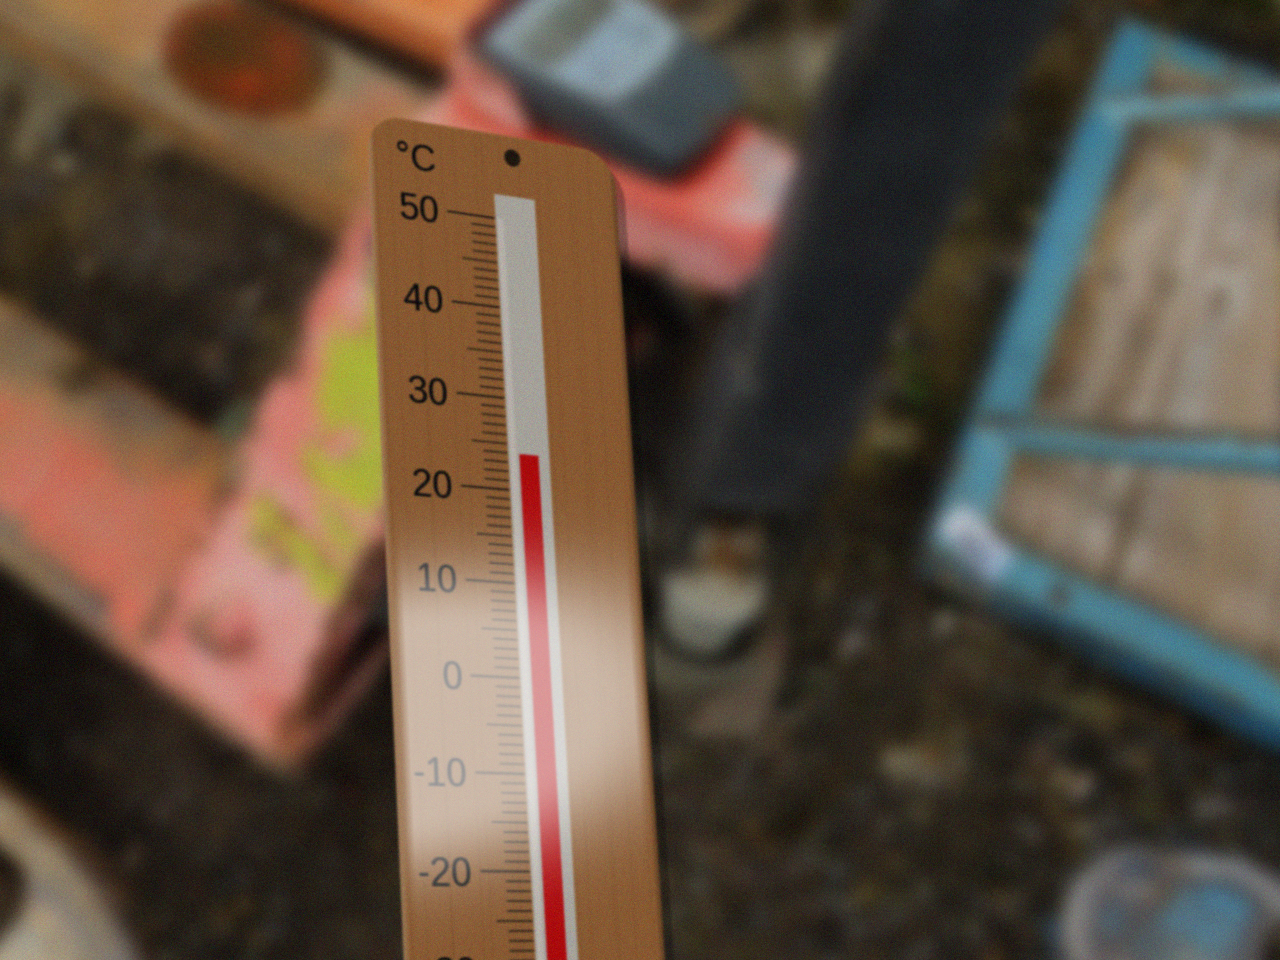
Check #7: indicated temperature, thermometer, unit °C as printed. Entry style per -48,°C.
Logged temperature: 24,°C
